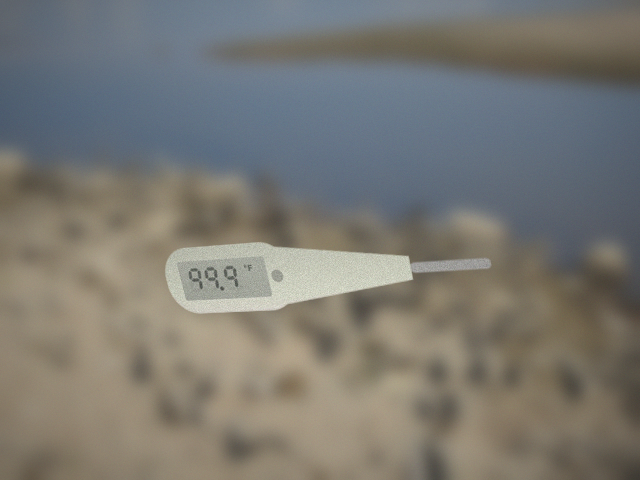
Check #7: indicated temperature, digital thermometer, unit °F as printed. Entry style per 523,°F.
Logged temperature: 99.9,°F
